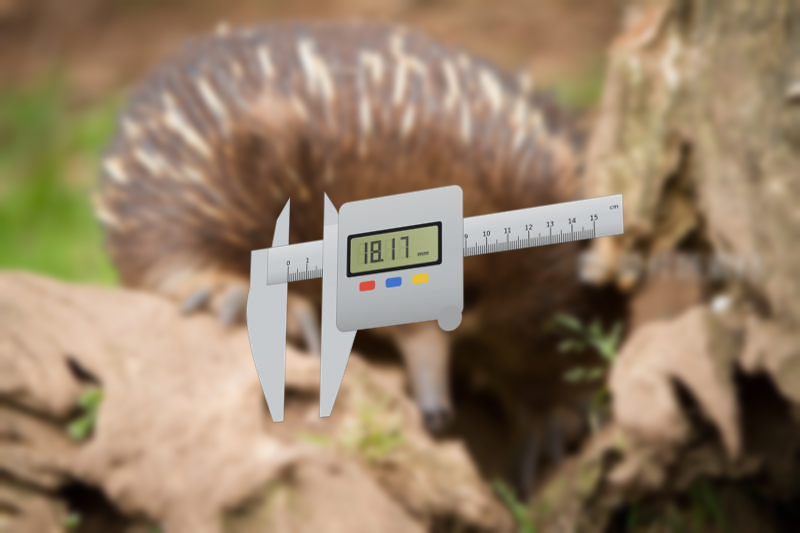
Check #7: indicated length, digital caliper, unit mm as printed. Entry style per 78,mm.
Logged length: 18.17,mm
